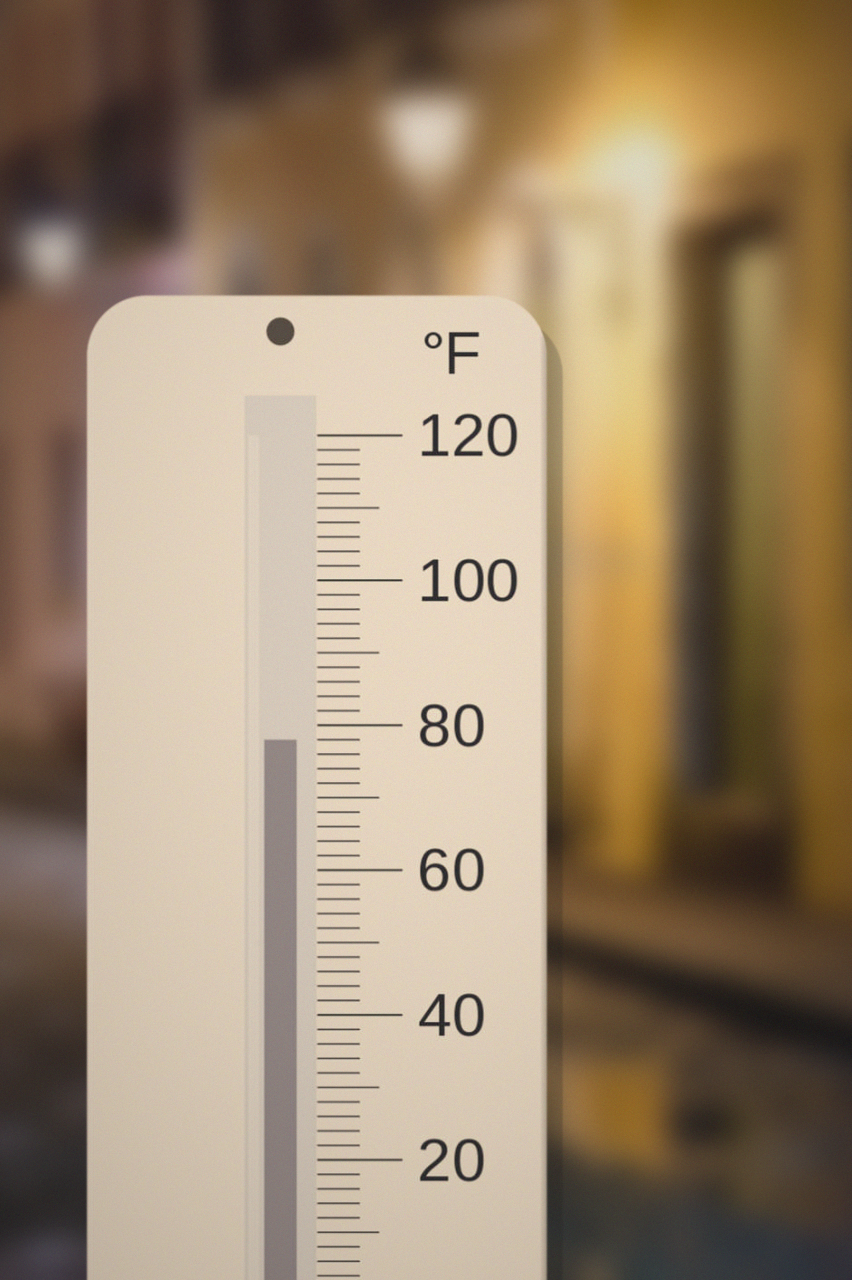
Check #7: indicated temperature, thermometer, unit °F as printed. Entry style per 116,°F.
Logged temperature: 78,°F
